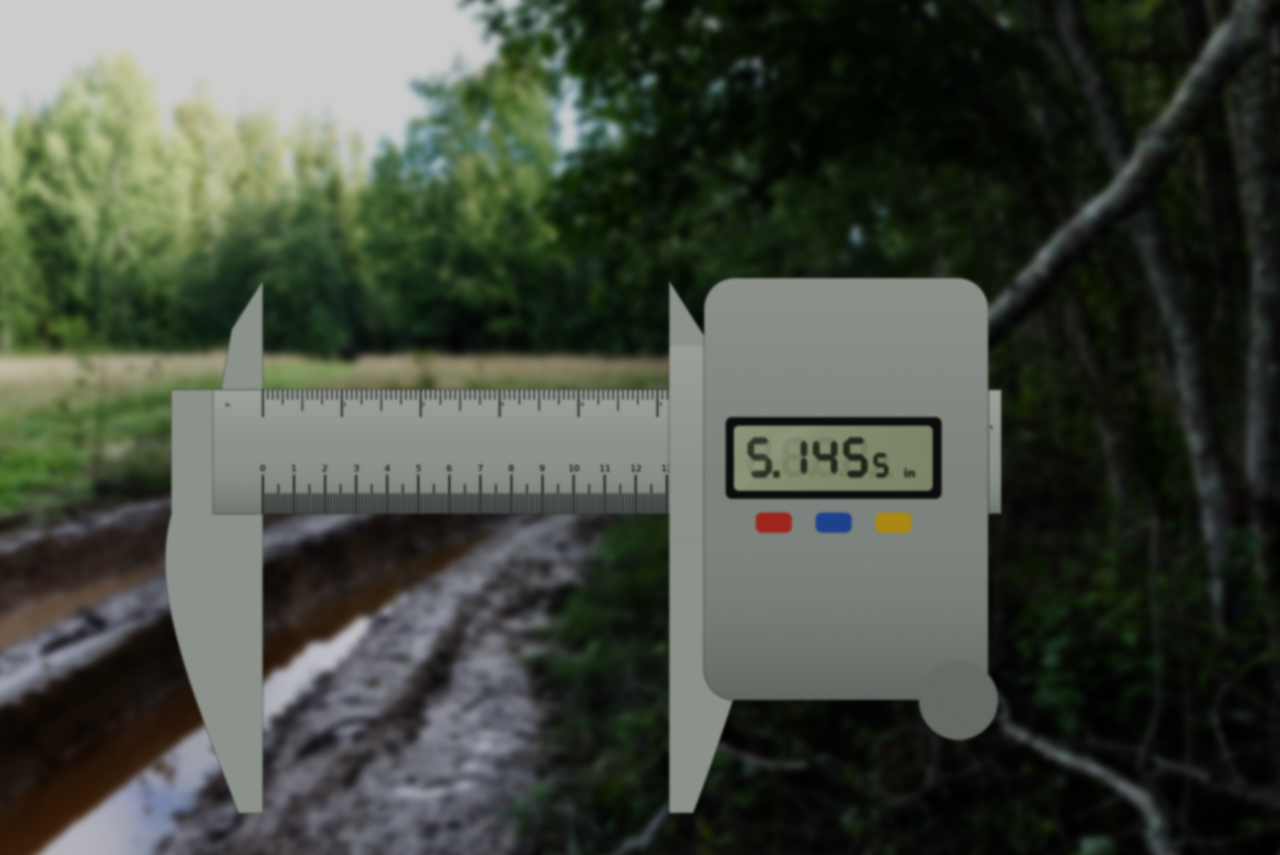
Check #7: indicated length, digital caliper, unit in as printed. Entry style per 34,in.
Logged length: 5.1455,in
